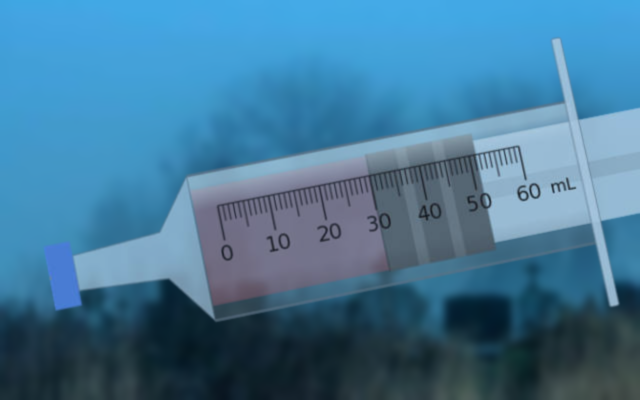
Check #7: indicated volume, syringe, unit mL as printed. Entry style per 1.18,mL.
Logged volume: 30,mL
